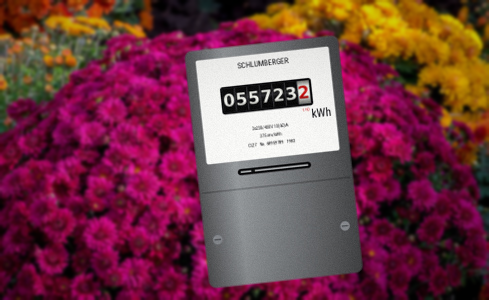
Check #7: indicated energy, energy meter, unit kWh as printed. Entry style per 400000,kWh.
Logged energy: 55723.2,kWh
